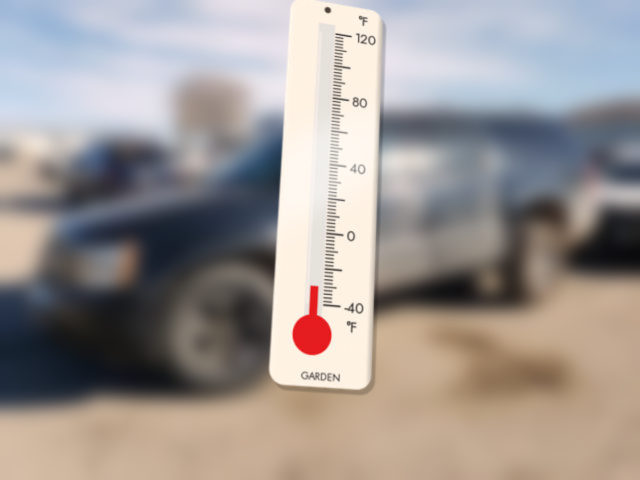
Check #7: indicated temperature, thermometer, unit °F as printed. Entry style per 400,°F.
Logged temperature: -30,°F
